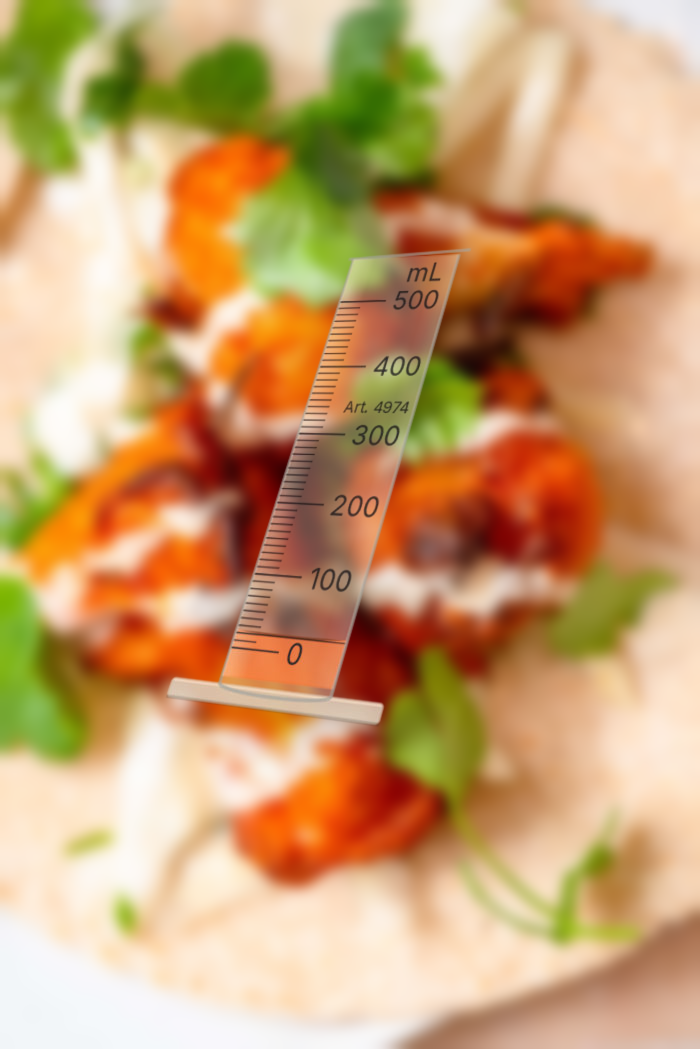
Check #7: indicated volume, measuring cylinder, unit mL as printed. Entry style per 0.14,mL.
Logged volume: 20,mL
